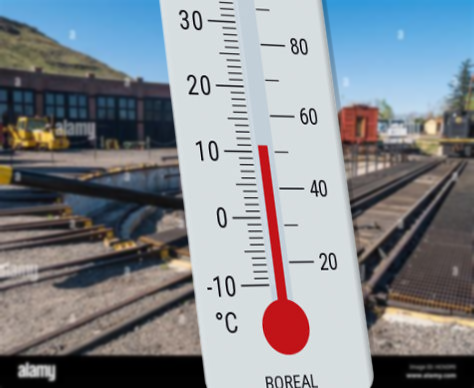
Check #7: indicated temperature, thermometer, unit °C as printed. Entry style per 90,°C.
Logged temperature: 11,°C
